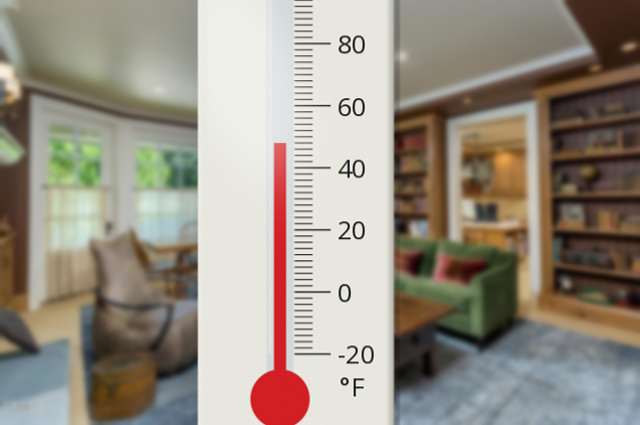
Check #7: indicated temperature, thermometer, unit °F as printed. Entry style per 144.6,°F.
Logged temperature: 48,°F
